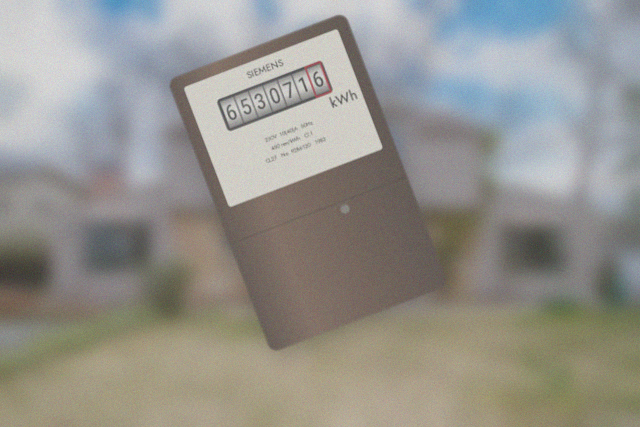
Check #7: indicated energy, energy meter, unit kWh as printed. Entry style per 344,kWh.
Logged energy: 653071.6,kWh
